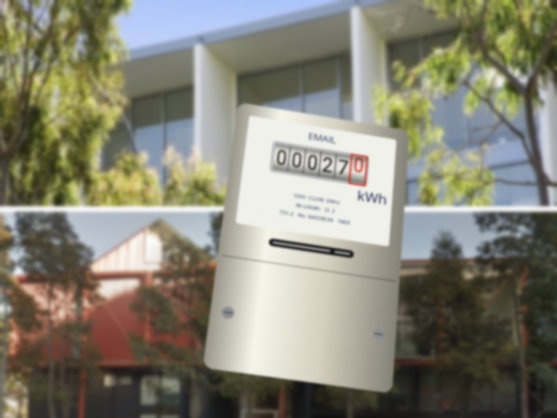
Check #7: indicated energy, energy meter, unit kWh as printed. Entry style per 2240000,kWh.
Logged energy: 27.0,kWh
